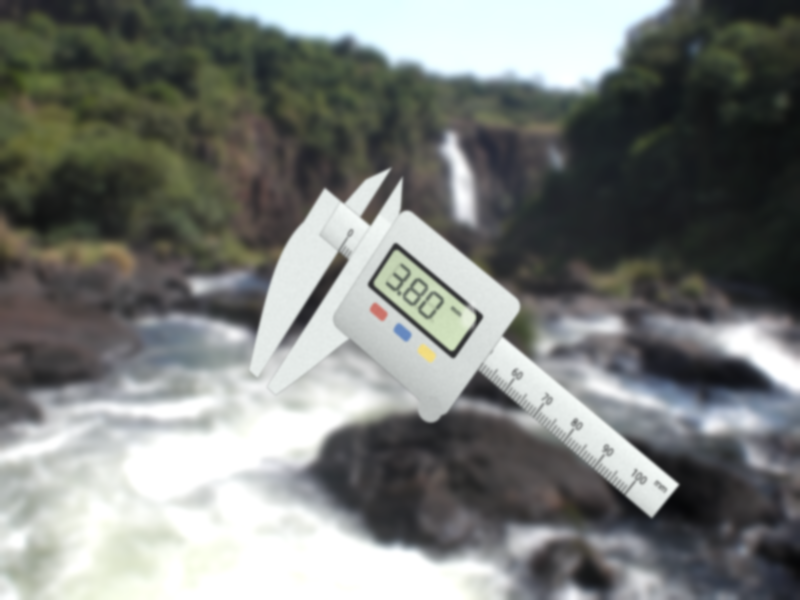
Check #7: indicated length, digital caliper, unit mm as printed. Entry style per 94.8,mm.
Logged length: 3.80,mm
